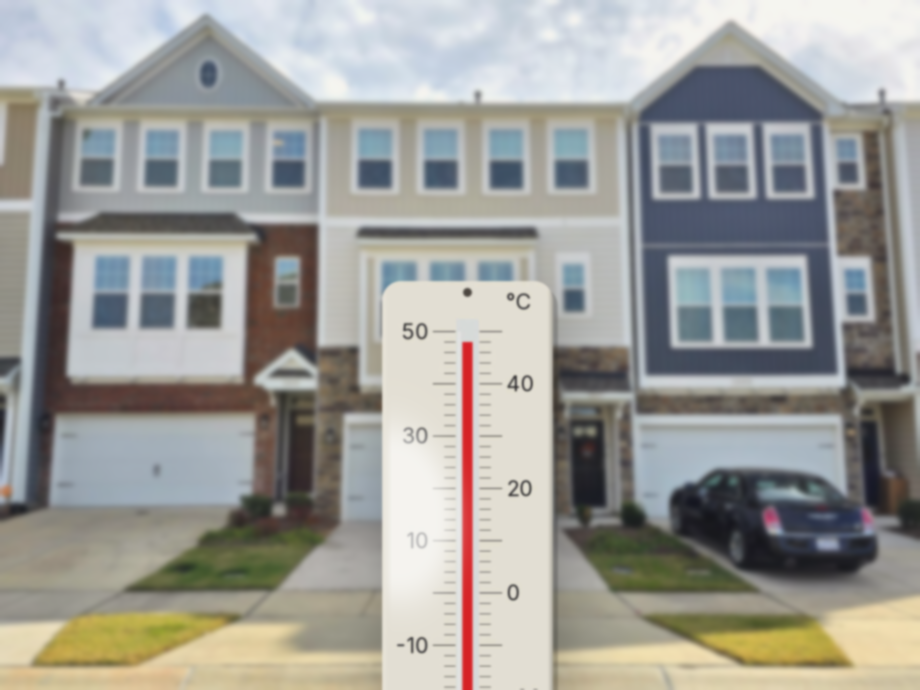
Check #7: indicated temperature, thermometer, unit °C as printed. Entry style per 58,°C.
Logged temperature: 48,°C
